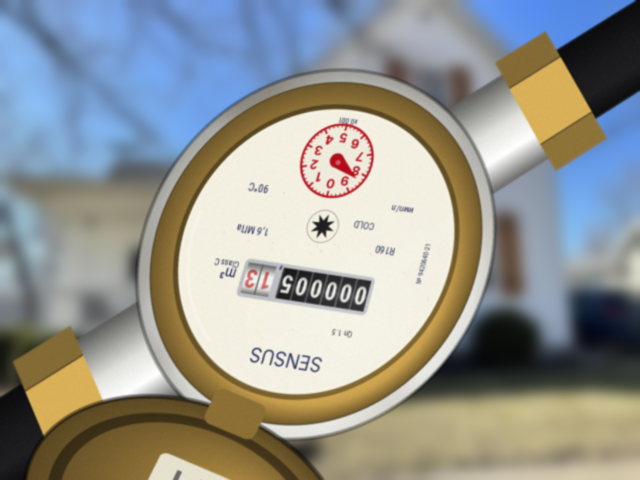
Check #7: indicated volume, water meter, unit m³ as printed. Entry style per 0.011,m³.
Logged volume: 5.138,m³
